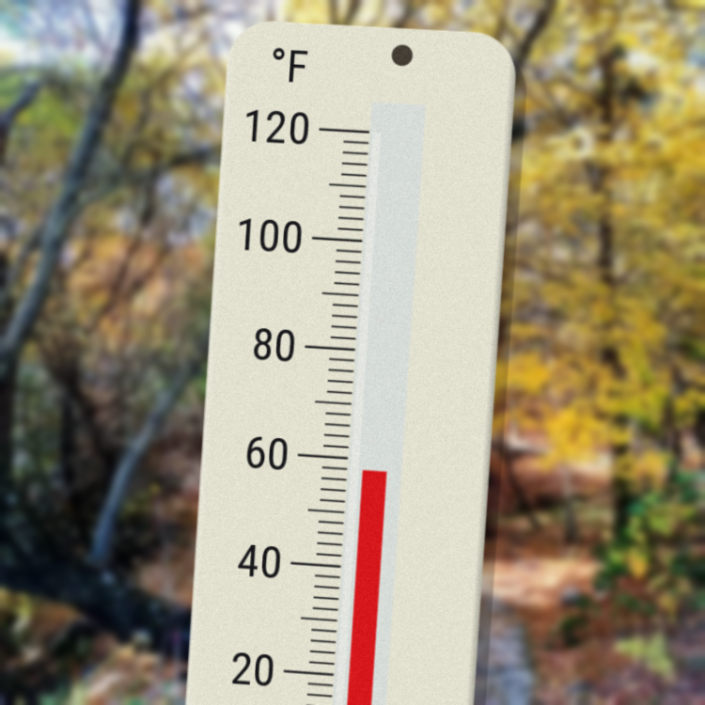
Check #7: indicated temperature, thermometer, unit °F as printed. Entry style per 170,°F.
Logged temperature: 58,°F
